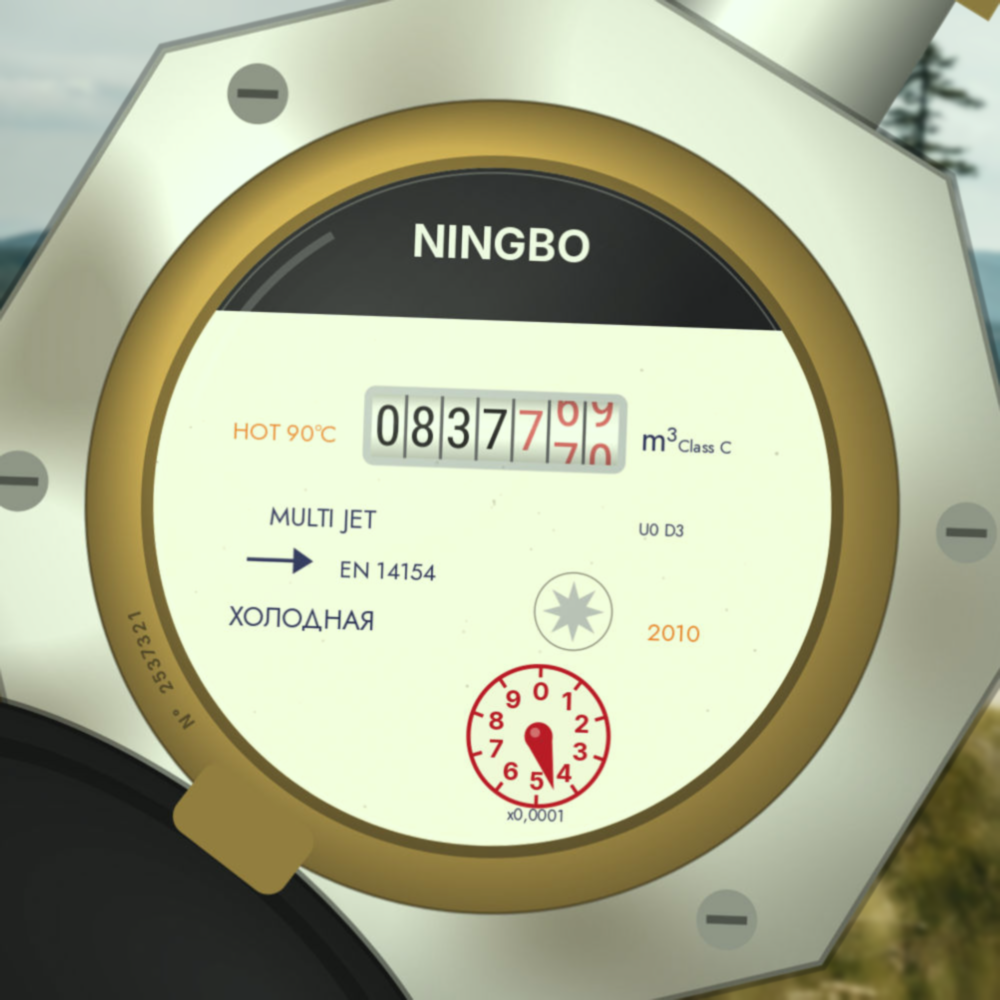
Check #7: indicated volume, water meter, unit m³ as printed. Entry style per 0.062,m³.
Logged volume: 837.7694,m³
